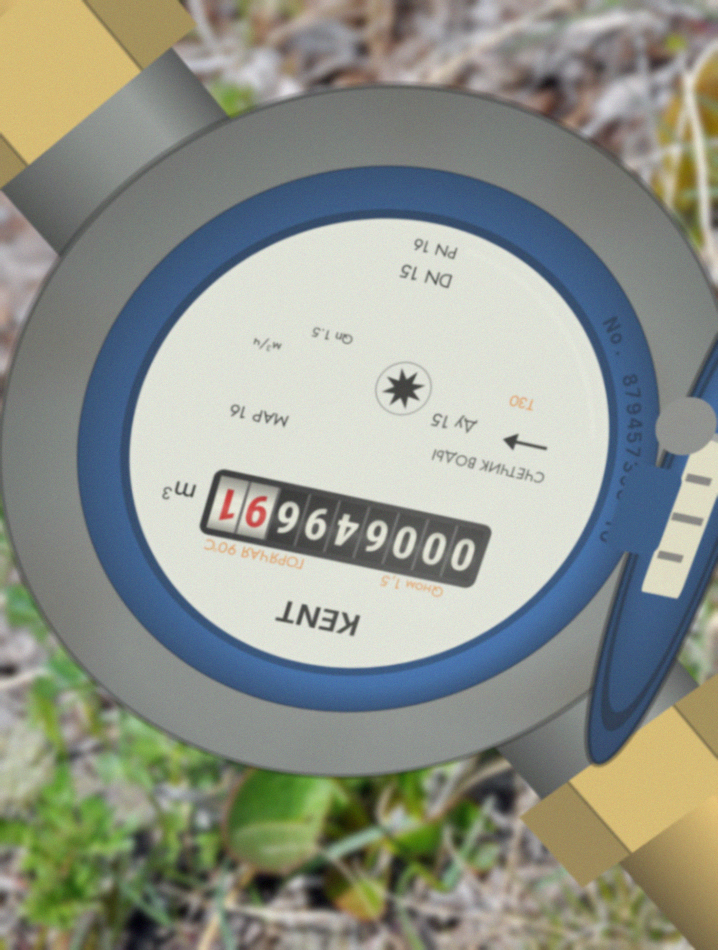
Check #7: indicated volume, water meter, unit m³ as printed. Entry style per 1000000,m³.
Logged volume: 6496.91,m³
